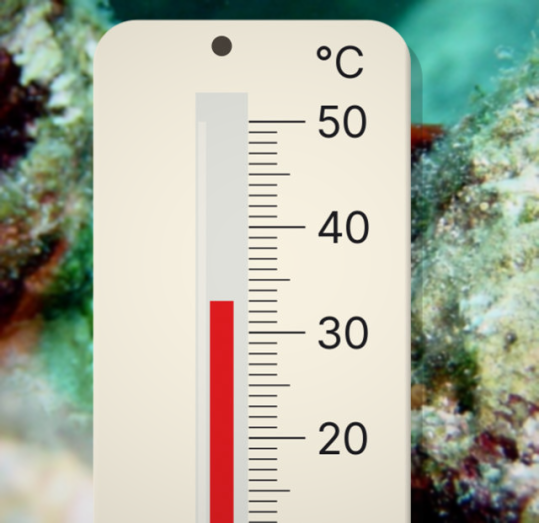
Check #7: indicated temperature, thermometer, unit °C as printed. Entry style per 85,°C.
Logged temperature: 33,°C
